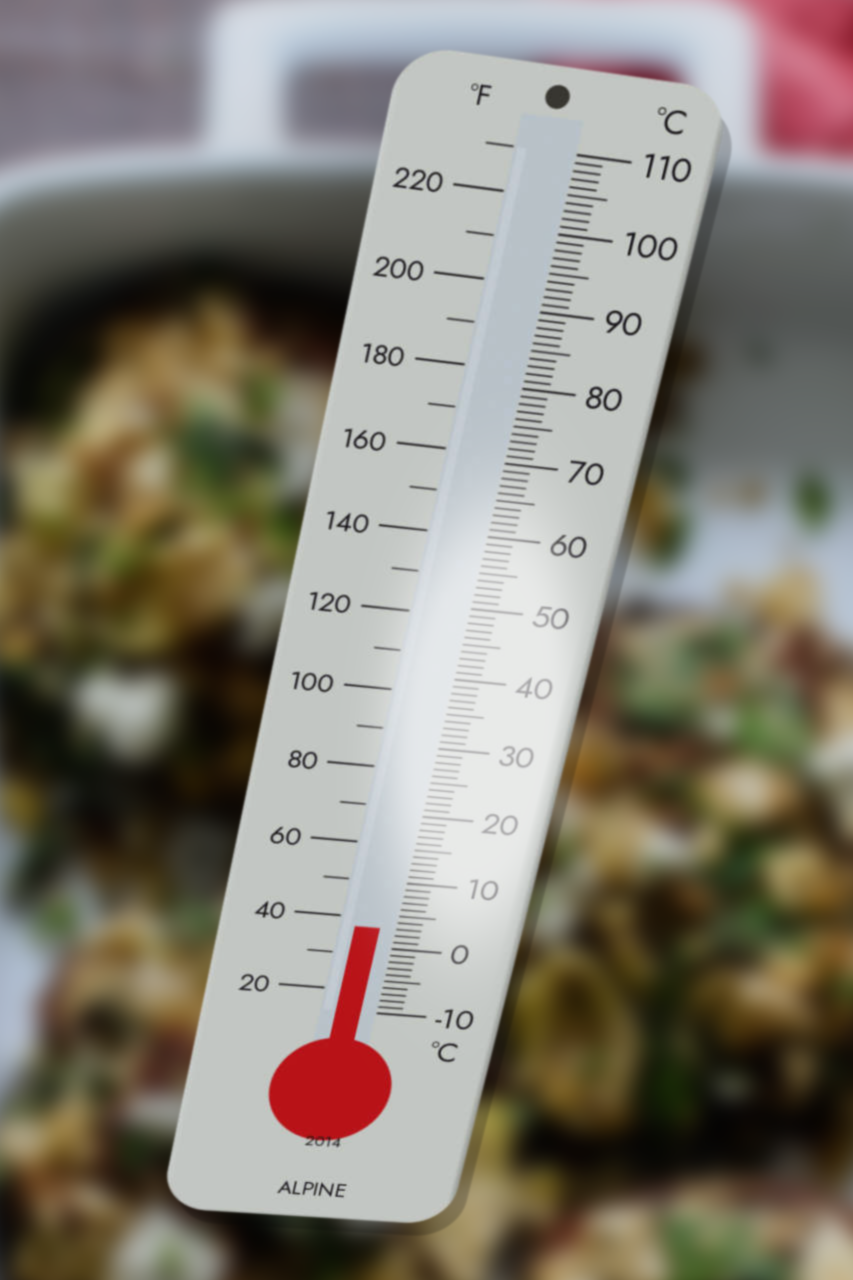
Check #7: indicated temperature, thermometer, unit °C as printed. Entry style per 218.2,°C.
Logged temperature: 3,°C
